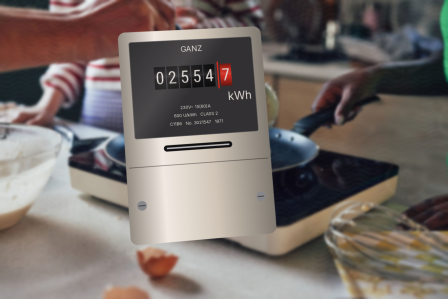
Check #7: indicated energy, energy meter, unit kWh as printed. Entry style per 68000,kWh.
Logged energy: 2554.7,kWh
